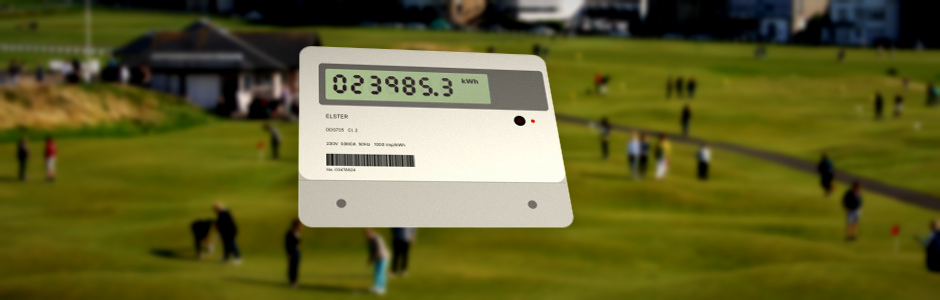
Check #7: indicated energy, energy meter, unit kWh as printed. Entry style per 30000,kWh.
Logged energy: 23985.3,kWh
